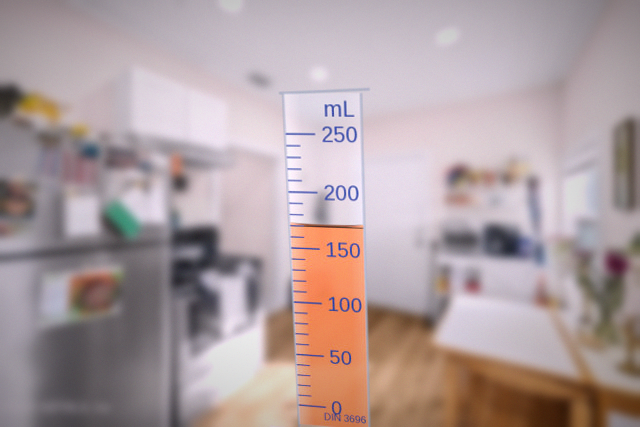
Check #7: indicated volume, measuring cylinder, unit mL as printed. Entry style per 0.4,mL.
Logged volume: 170,mL
